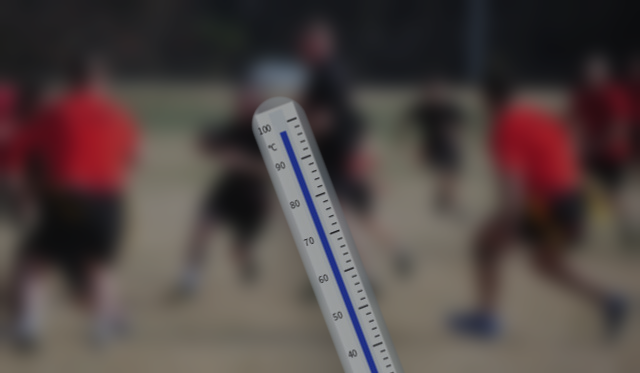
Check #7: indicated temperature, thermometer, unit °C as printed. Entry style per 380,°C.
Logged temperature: 98,°C
